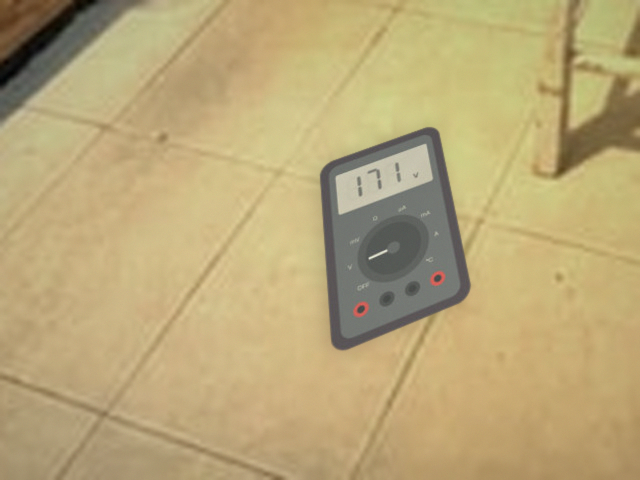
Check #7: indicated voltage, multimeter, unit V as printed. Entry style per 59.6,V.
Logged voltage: 171,V
